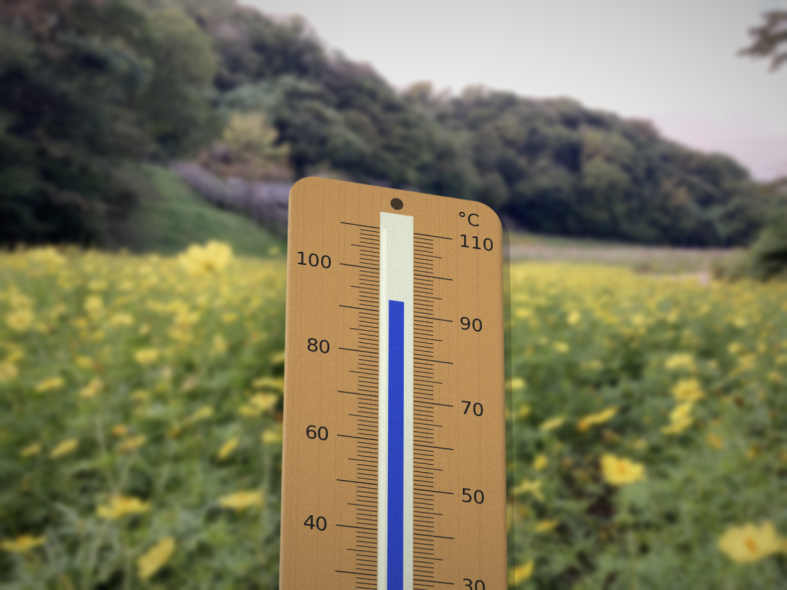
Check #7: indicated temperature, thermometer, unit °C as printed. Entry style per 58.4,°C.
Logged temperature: 93,°C
